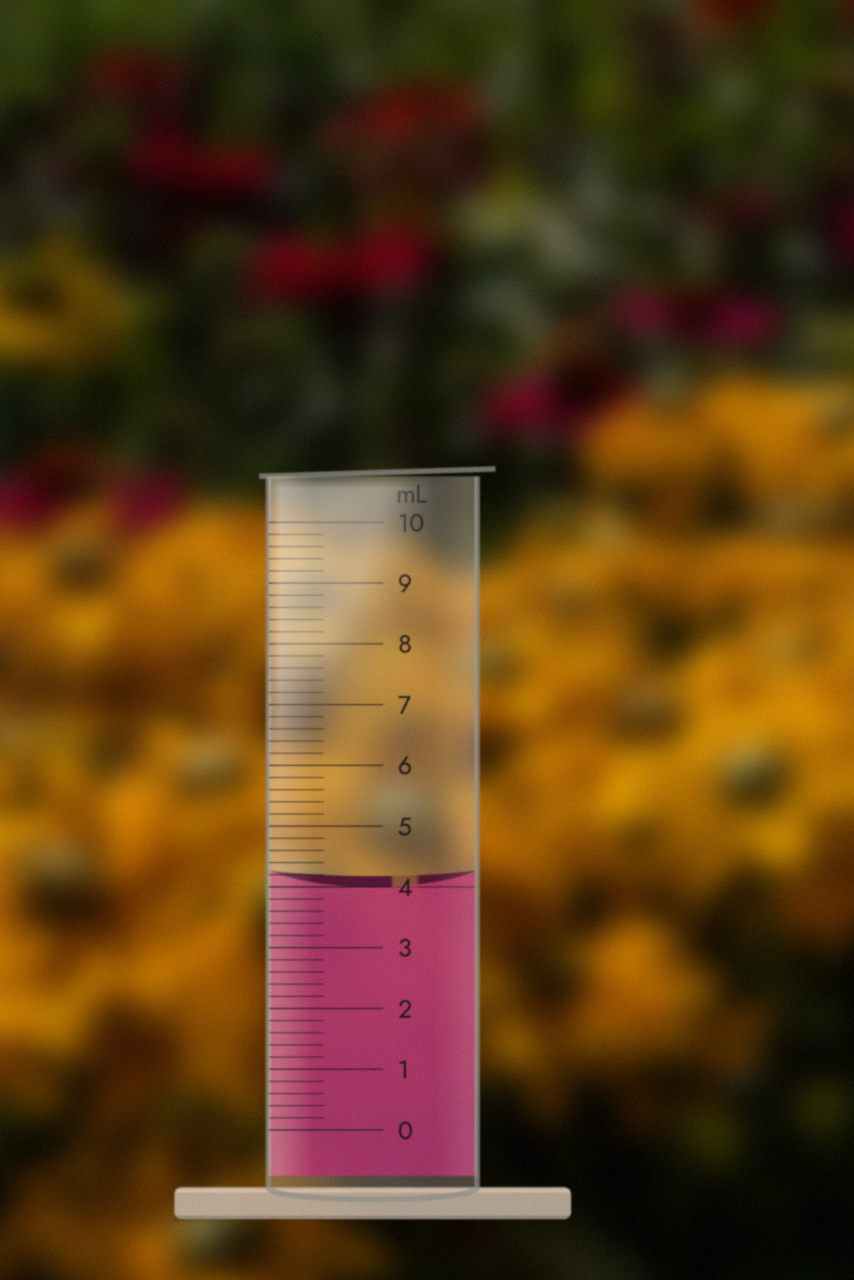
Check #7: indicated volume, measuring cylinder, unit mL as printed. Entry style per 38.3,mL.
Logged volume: 4,mL
